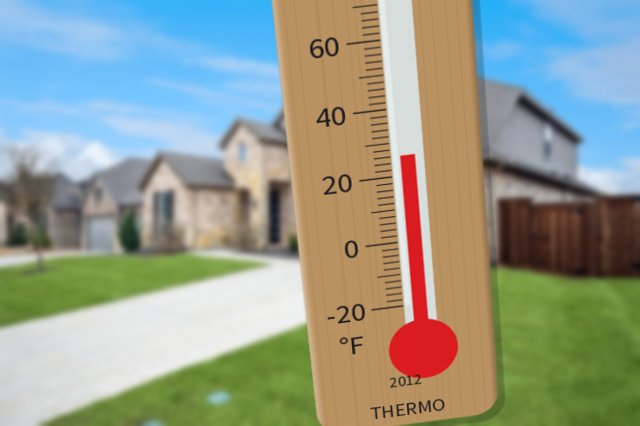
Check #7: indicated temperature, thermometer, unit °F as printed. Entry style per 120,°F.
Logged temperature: 26,°F
